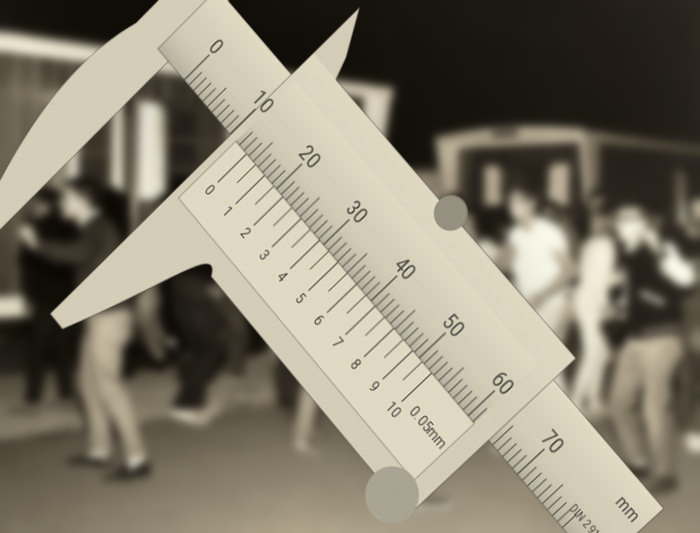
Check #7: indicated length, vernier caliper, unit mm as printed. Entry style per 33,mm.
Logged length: 13.6,mm
